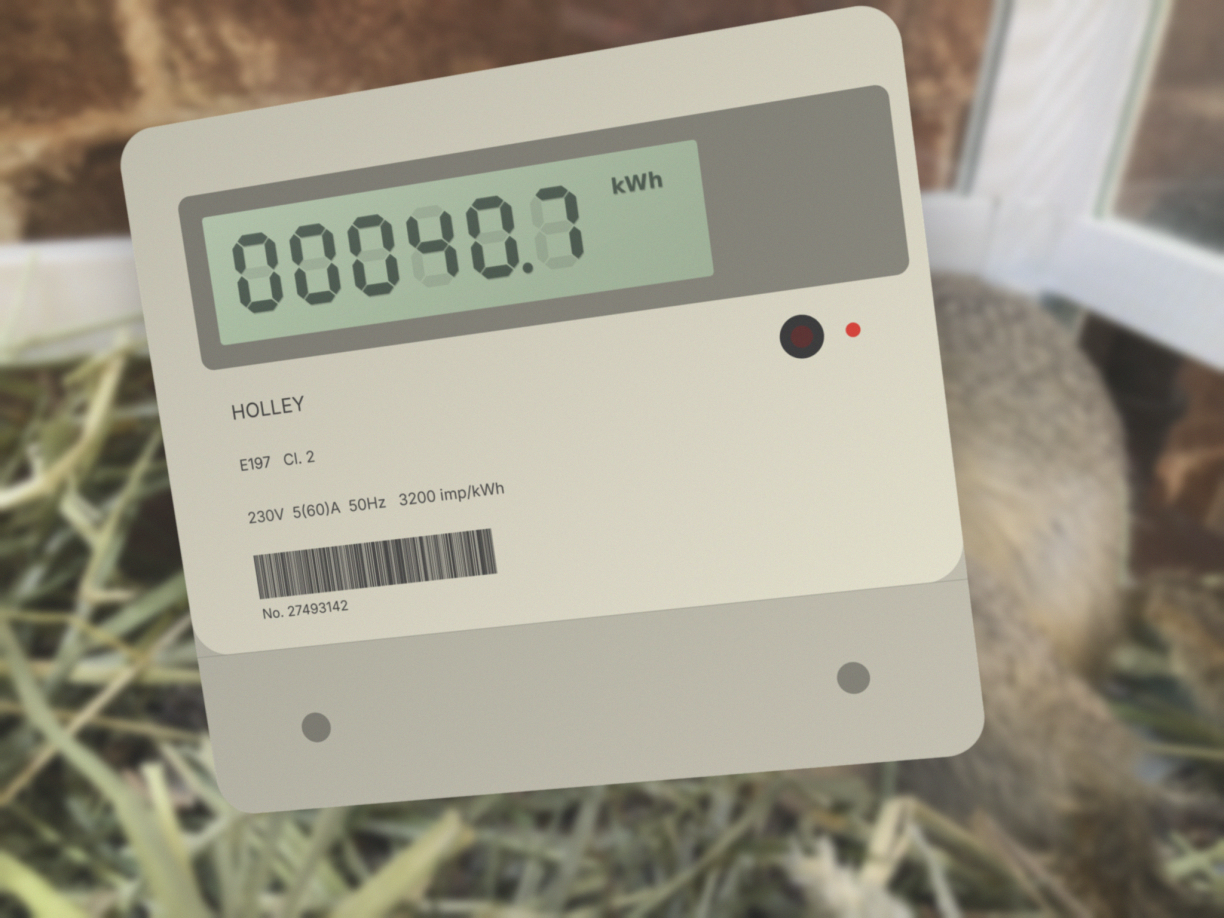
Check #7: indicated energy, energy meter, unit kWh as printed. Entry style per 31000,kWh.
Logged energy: 40.7,kWh
